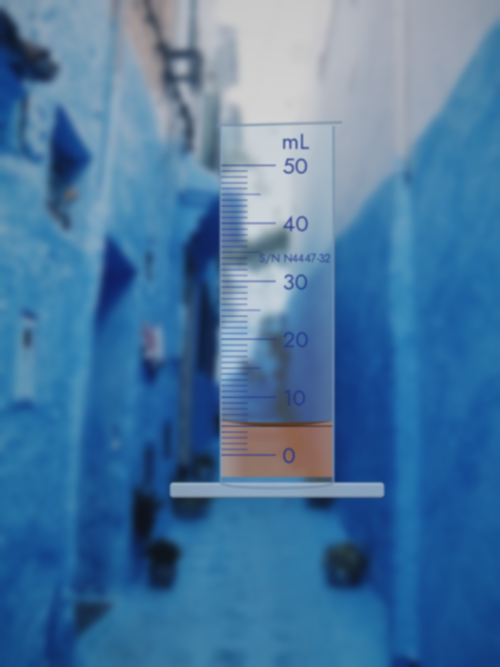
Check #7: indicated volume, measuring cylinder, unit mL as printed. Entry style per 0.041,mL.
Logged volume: 5,mL
